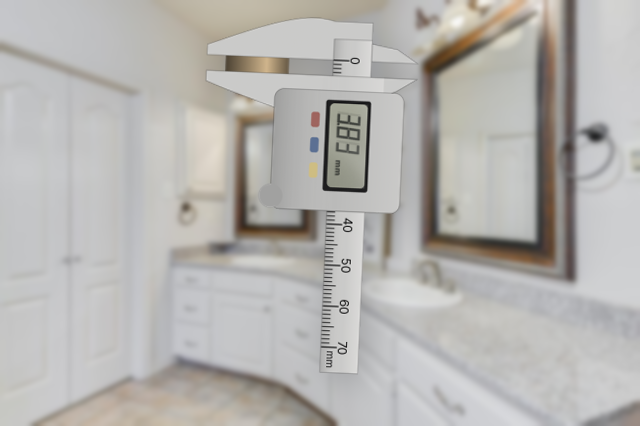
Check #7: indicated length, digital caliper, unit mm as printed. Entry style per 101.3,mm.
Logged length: 3.83,mm
